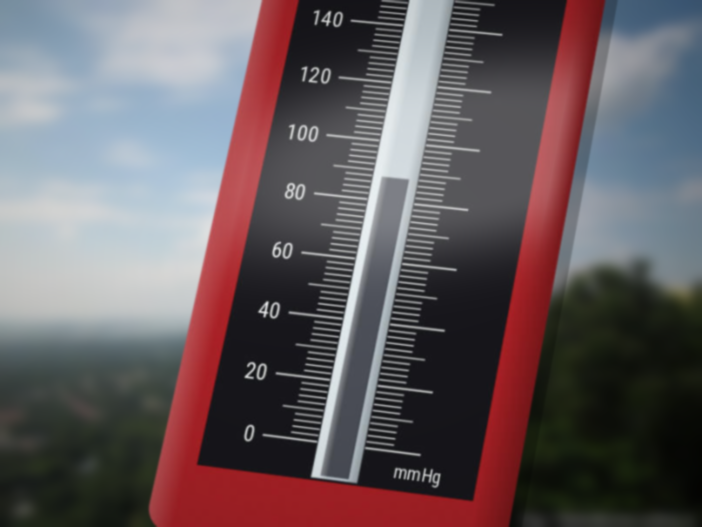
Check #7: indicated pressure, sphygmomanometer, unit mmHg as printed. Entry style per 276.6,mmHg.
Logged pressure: 88,mmHg
